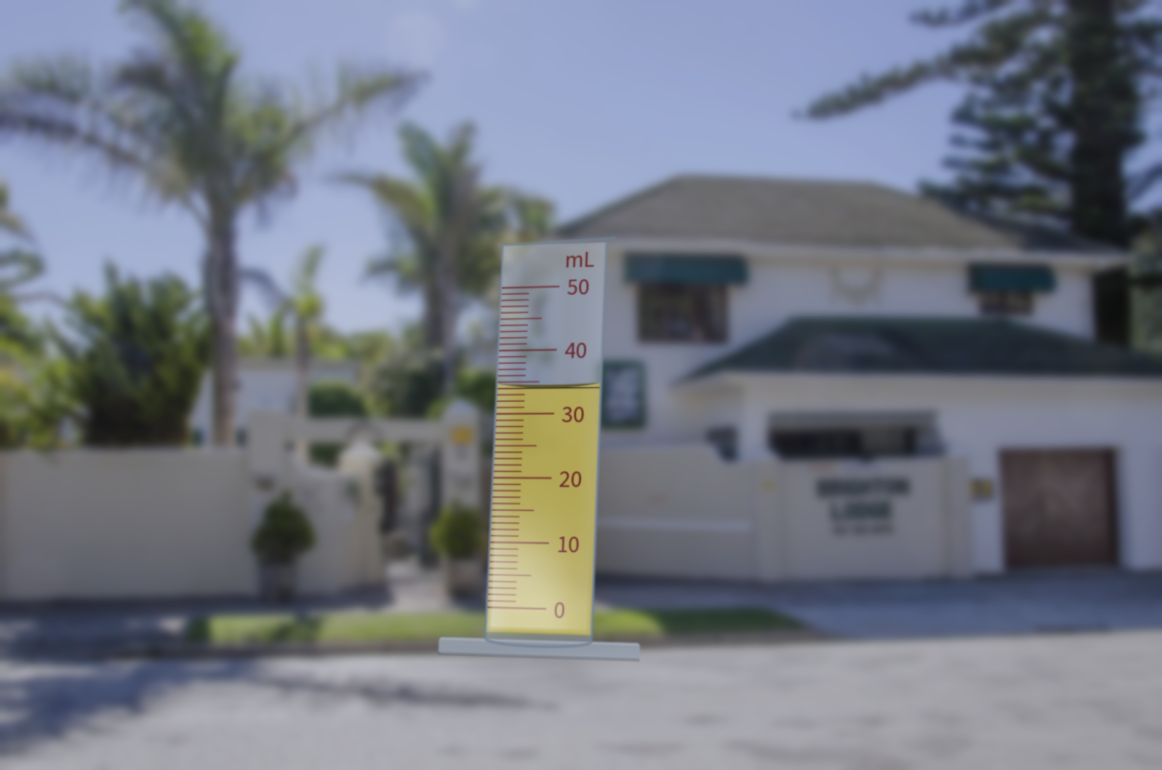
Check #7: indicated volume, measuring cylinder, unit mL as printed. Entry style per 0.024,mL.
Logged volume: 34,mL
